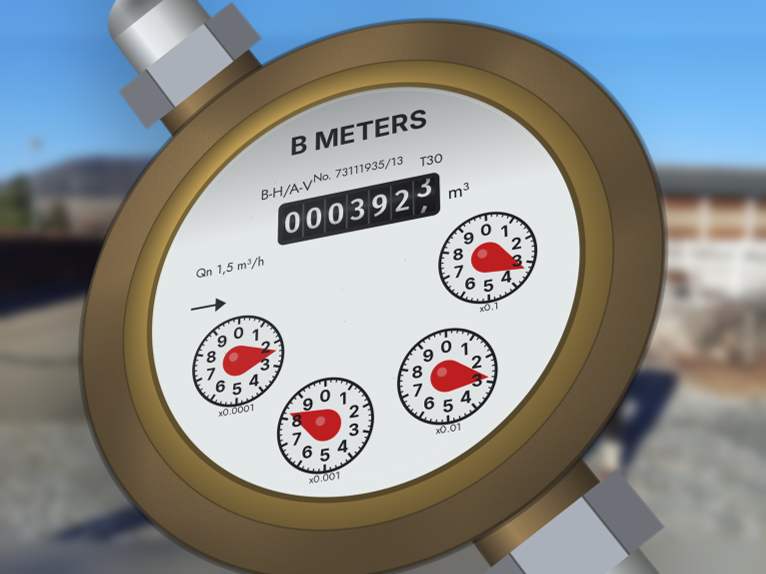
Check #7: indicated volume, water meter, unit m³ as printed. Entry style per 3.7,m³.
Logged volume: 3923.3282,m³
